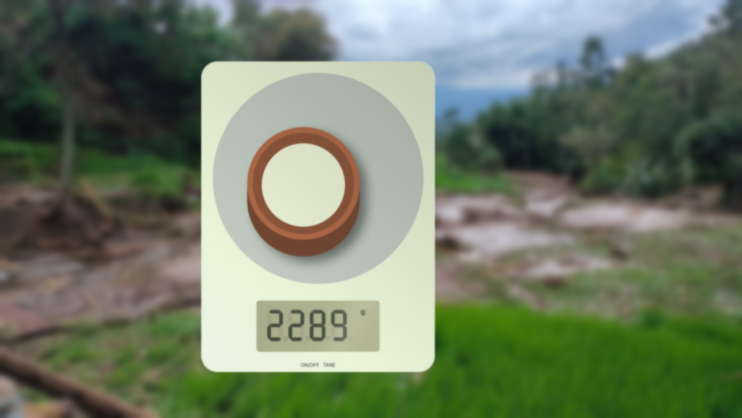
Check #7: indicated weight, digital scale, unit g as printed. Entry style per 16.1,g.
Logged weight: 2289,g
